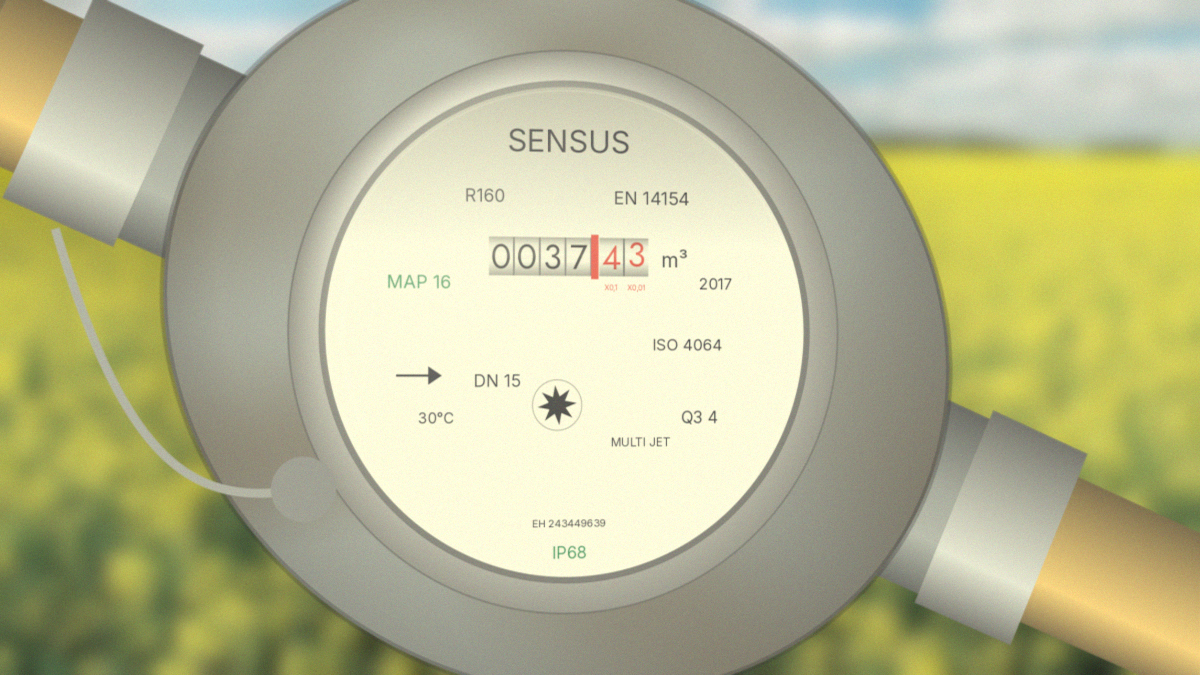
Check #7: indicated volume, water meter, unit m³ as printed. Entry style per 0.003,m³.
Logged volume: 37.43,m³
